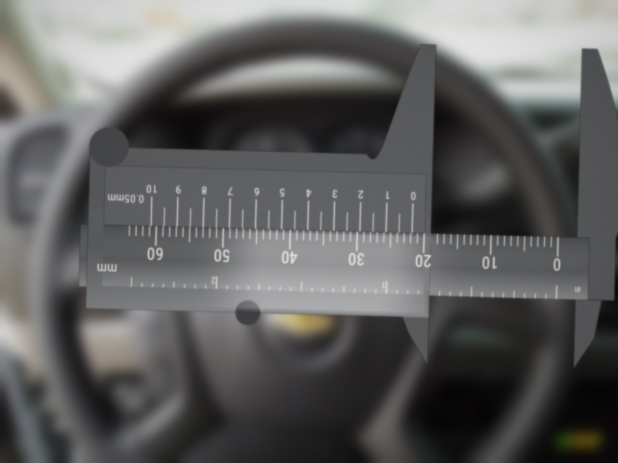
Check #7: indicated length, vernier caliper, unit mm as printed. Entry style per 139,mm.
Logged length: 21.8,mm
